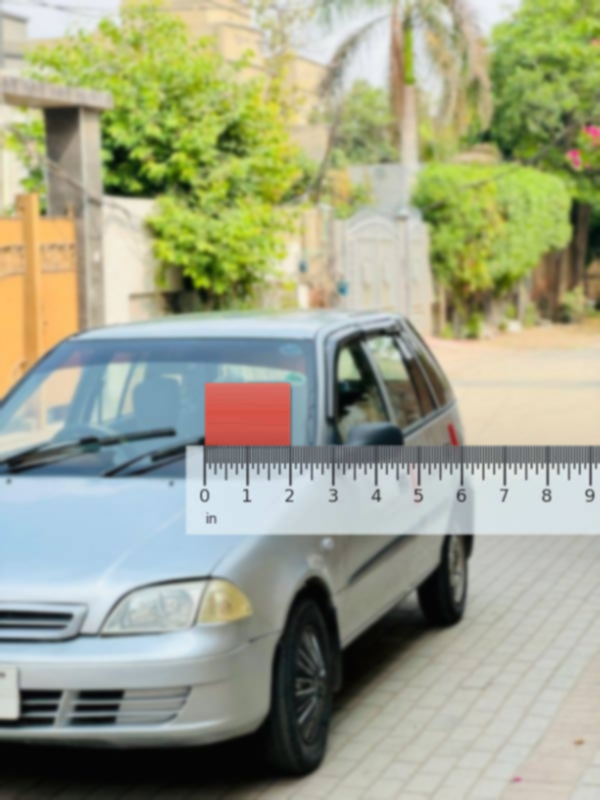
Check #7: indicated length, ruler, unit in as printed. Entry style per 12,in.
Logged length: 2,in
